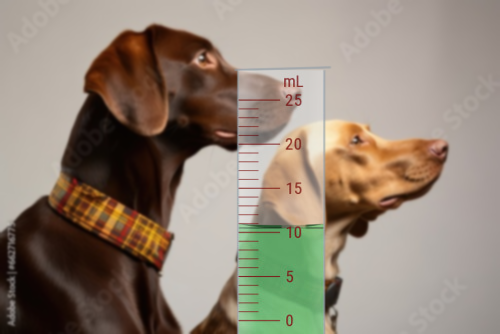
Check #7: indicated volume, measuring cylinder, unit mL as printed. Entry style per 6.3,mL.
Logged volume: 10.5,mL
